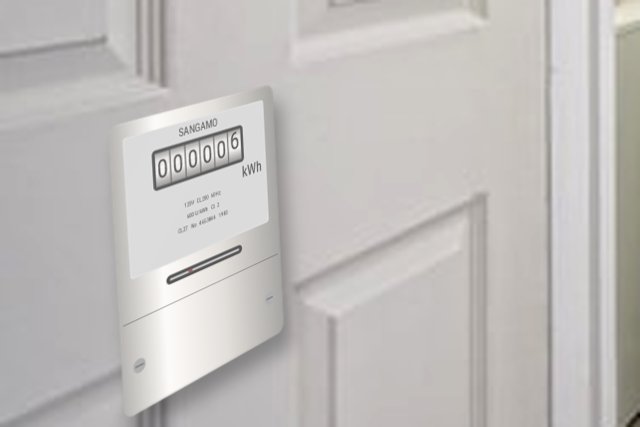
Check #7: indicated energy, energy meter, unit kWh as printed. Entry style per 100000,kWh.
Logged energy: 6,kWh
